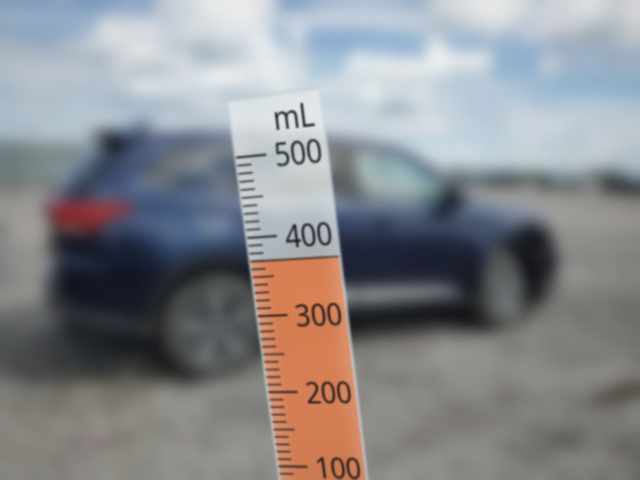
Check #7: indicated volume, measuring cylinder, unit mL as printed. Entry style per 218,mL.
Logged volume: 370,mL
